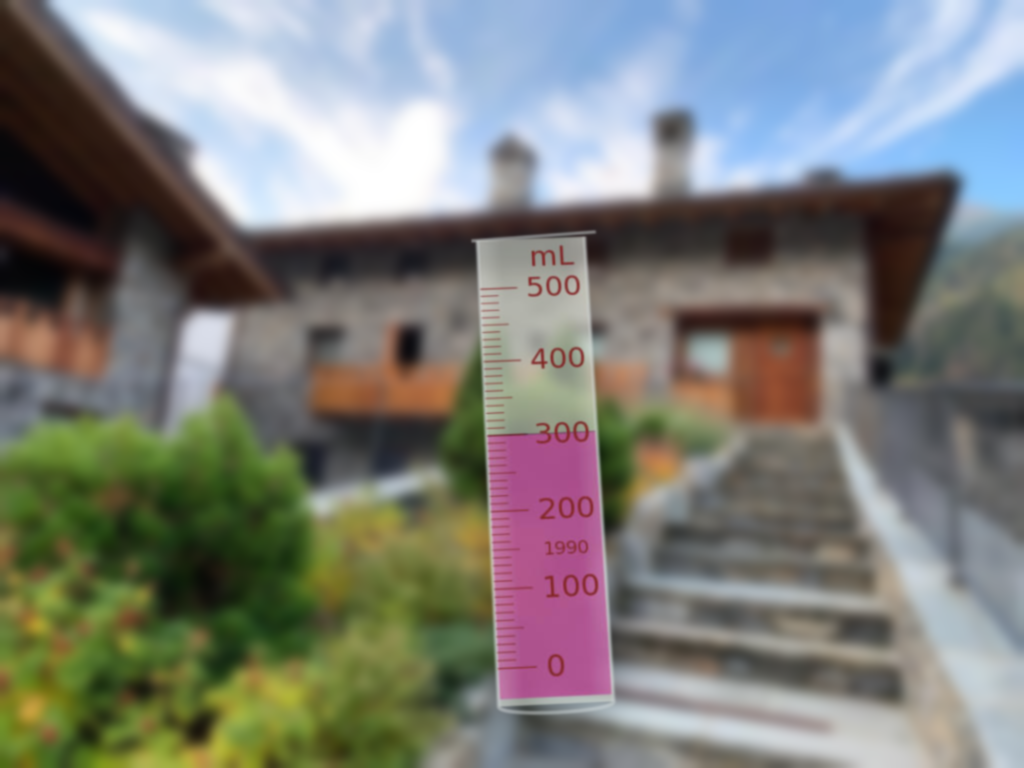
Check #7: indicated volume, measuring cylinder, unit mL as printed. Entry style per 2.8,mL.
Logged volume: 300,mL
